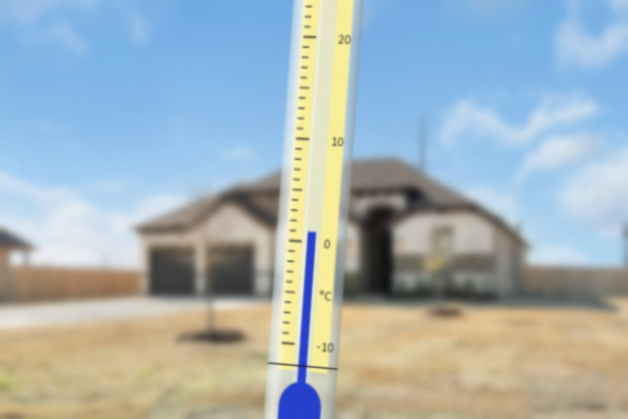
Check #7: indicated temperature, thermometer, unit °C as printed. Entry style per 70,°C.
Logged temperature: 1,°C
